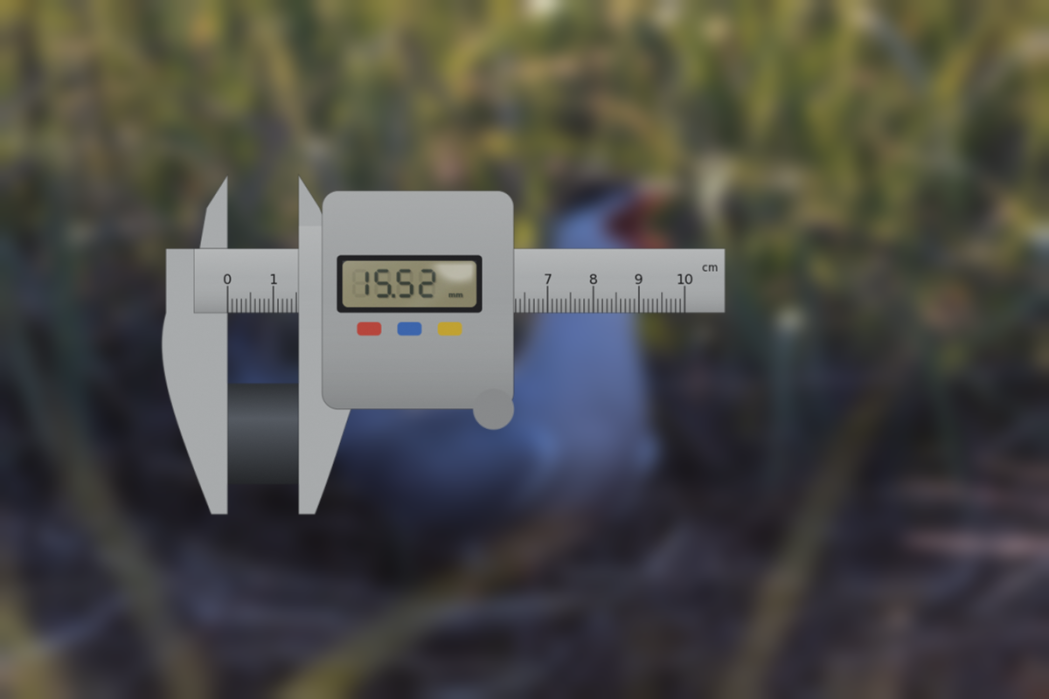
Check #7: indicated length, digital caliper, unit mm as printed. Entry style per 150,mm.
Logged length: 15.52,mm
